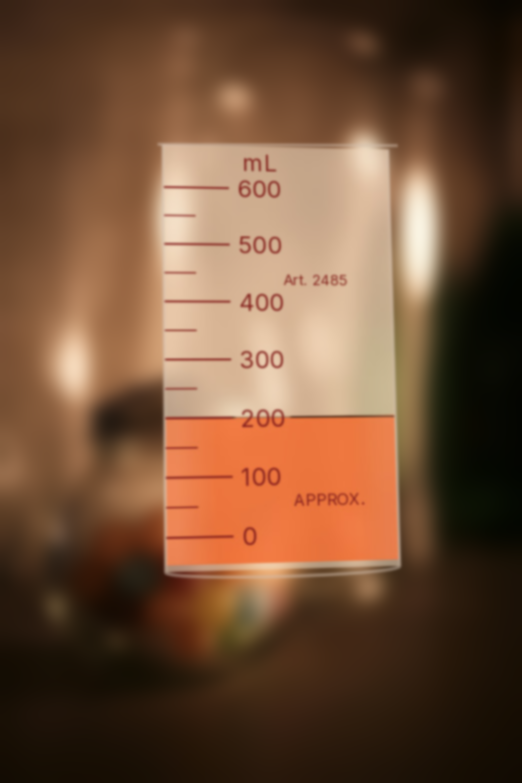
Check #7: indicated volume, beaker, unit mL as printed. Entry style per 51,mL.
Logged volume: 200,mL
